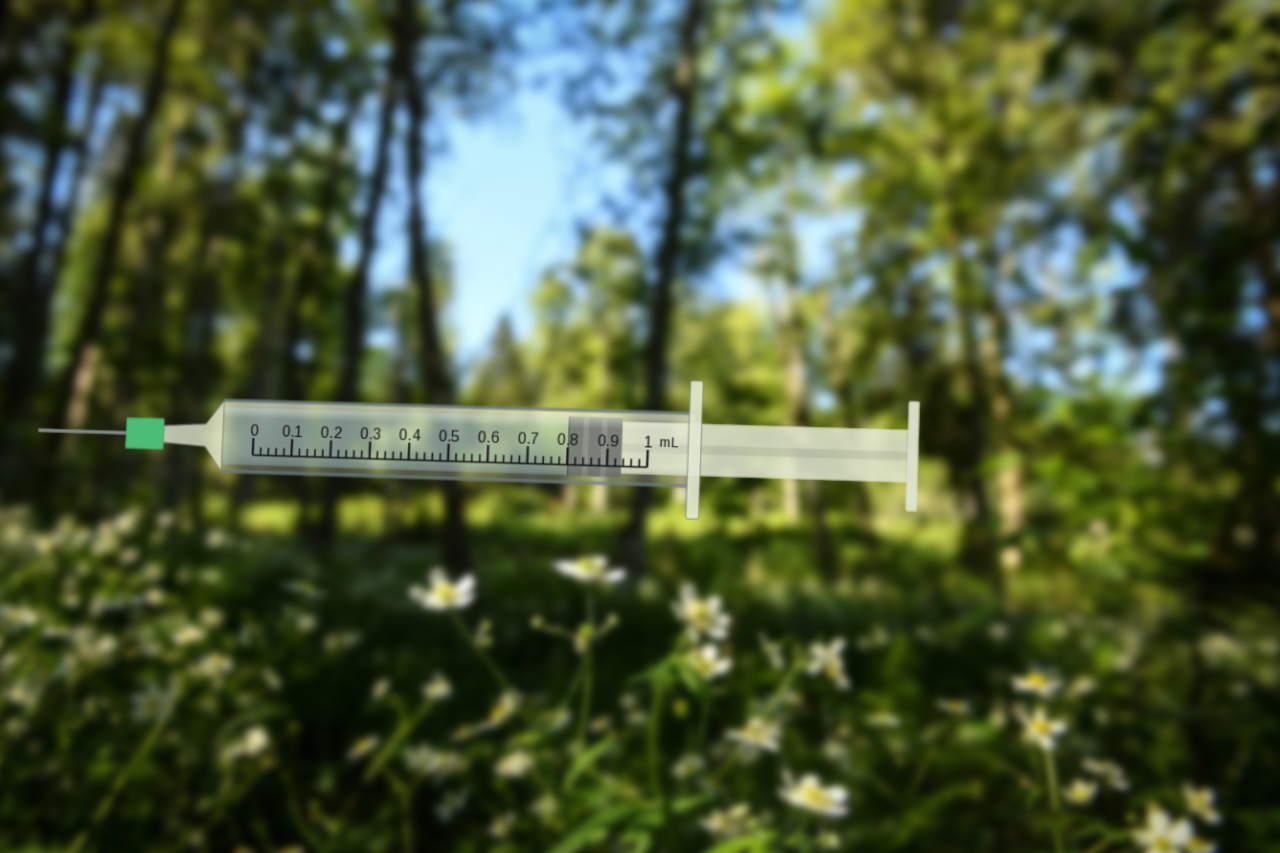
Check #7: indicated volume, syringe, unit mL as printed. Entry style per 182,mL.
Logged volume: 0.8,mL
